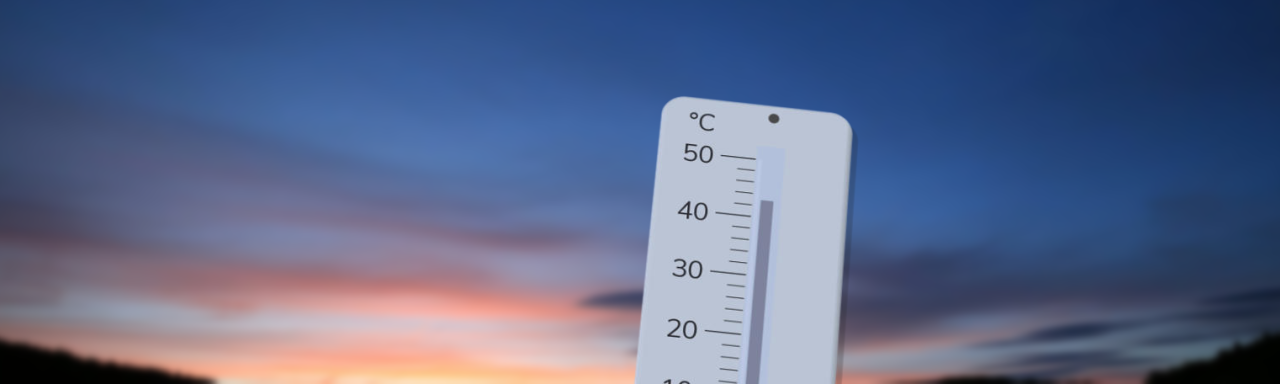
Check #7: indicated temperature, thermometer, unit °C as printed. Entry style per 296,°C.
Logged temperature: 43,°C
